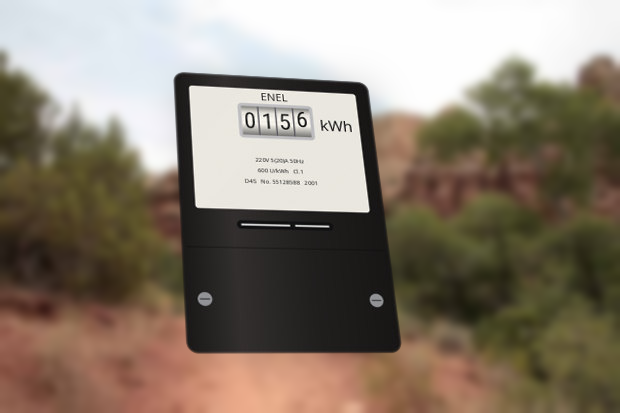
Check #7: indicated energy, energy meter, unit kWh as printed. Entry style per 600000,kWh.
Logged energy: 156,kWh
